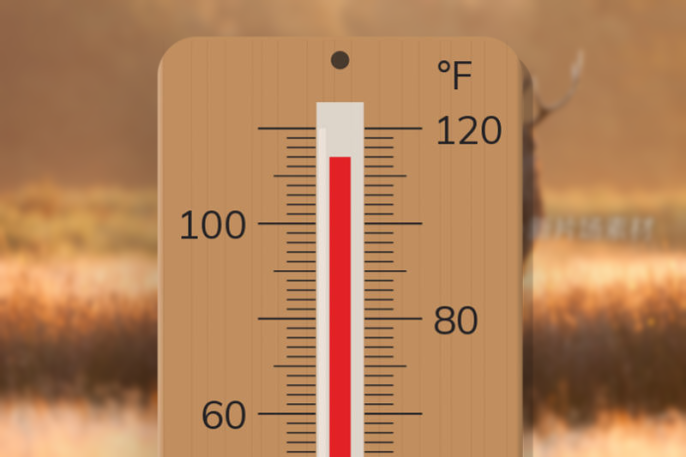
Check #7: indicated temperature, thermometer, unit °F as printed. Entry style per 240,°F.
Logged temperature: 114,°F
